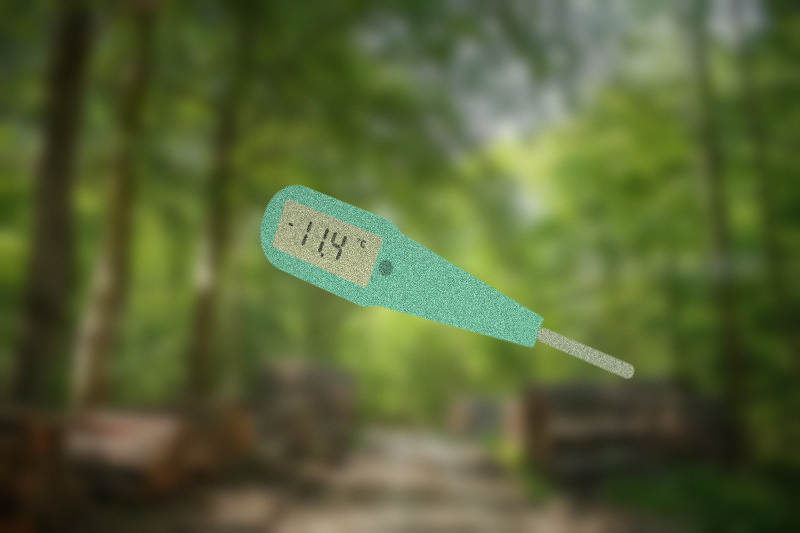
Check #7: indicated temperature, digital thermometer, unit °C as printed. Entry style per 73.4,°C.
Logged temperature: -11.4,°C
